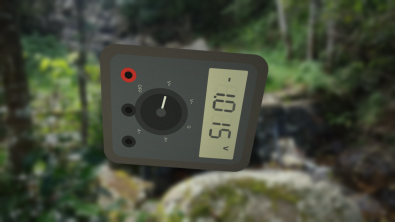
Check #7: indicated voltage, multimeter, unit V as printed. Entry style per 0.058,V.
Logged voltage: -1.015,V
